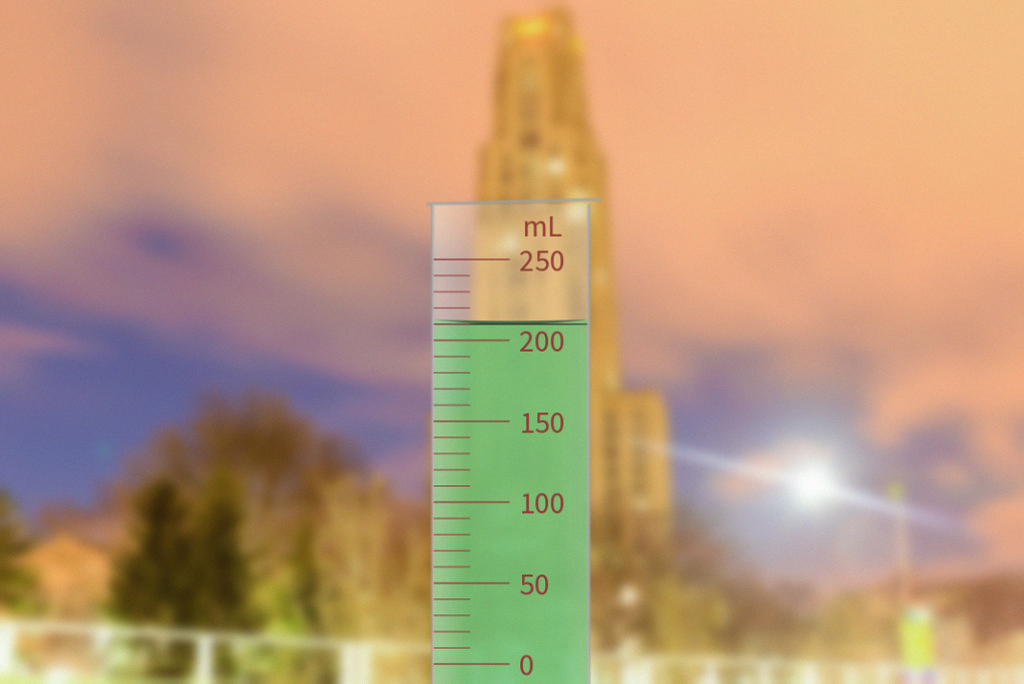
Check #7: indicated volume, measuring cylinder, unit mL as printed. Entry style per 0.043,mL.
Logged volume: 210,mL
